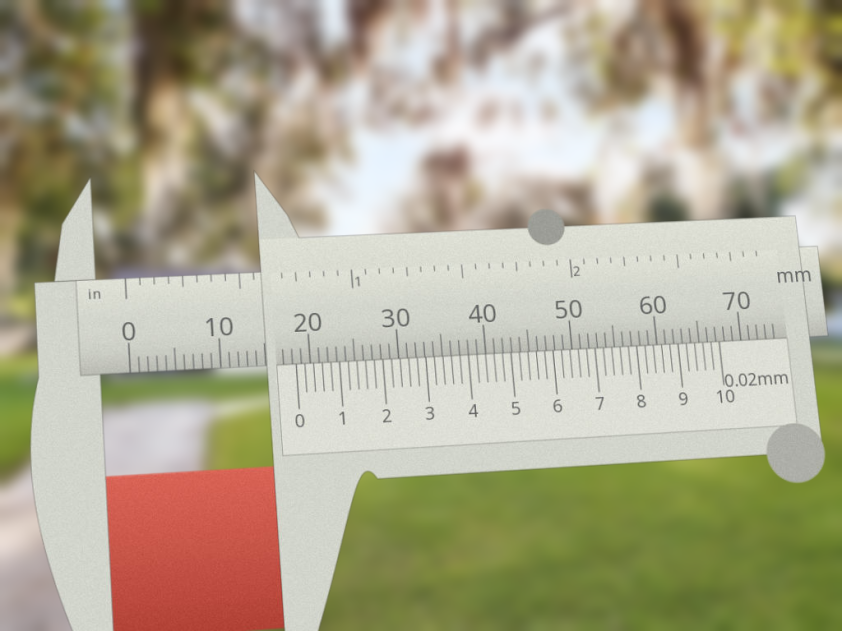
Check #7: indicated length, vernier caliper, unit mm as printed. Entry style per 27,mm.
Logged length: 18.4,mm
